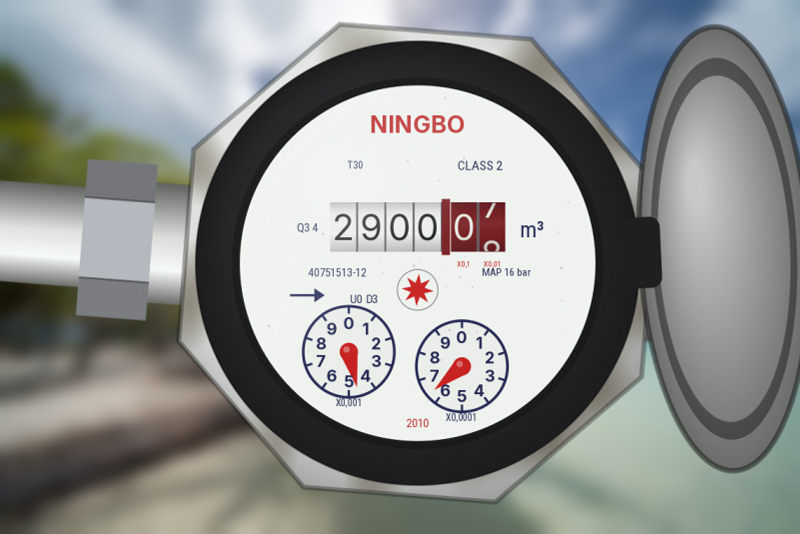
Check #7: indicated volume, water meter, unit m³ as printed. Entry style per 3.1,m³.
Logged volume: 2900.0746,m³
